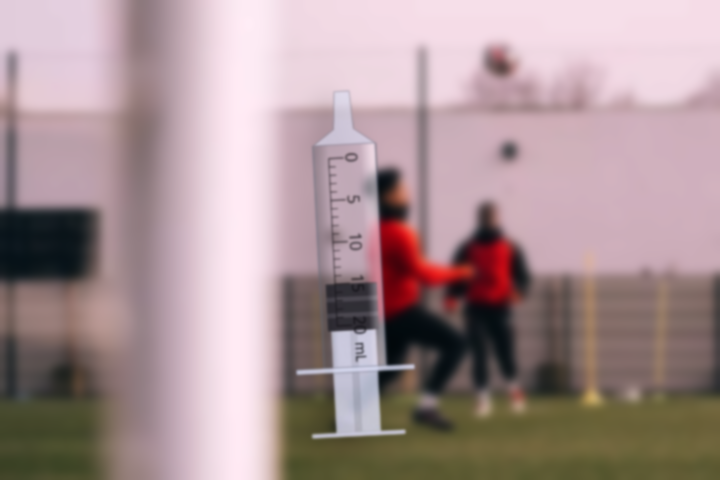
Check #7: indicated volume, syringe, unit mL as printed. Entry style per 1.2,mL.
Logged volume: 15,mL
